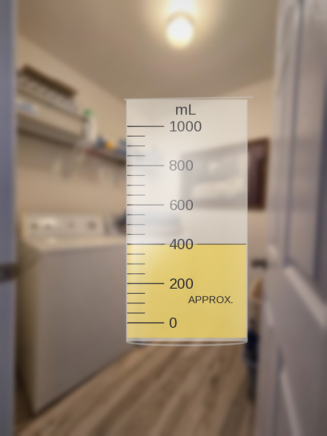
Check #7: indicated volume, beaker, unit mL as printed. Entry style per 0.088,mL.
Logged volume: 400,mL
